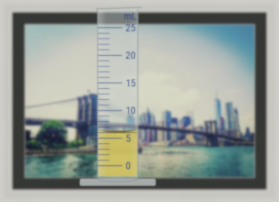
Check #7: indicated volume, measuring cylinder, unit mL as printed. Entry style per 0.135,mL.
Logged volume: 6,mL
